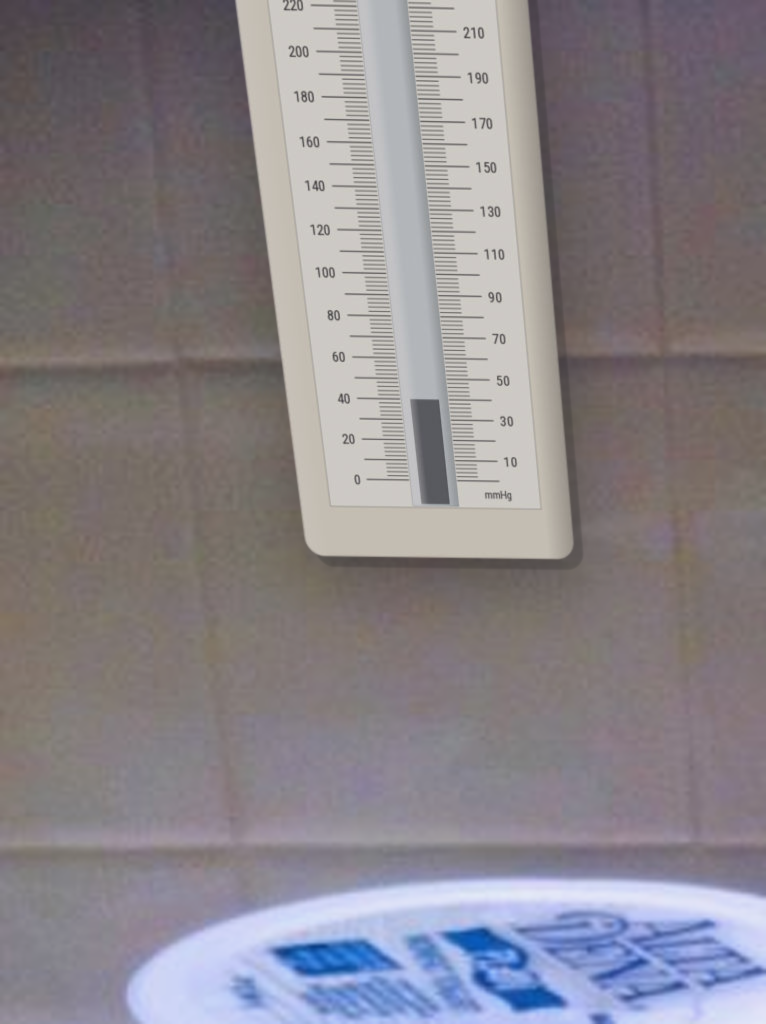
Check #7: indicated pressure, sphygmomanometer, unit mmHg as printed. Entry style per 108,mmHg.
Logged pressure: 40,mmHg
